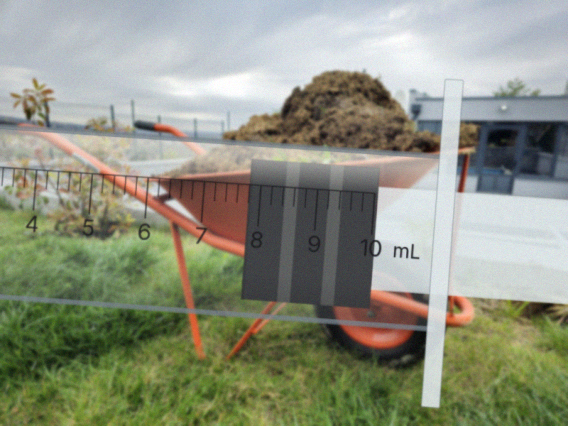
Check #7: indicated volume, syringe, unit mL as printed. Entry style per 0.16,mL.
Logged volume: 7.8,mL
